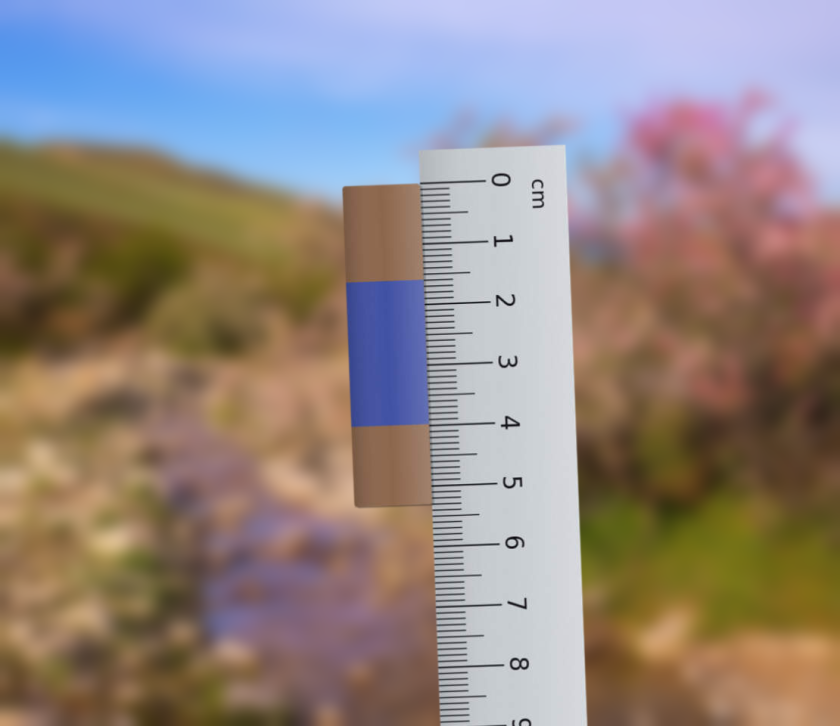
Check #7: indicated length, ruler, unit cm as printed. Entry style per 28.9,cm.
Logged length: 5.3,cm
